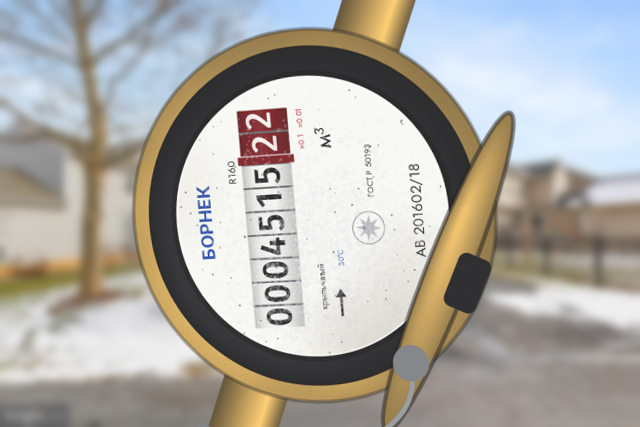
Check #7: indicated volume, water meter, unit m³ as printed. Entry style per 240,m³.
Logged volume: 4515.22,m³
